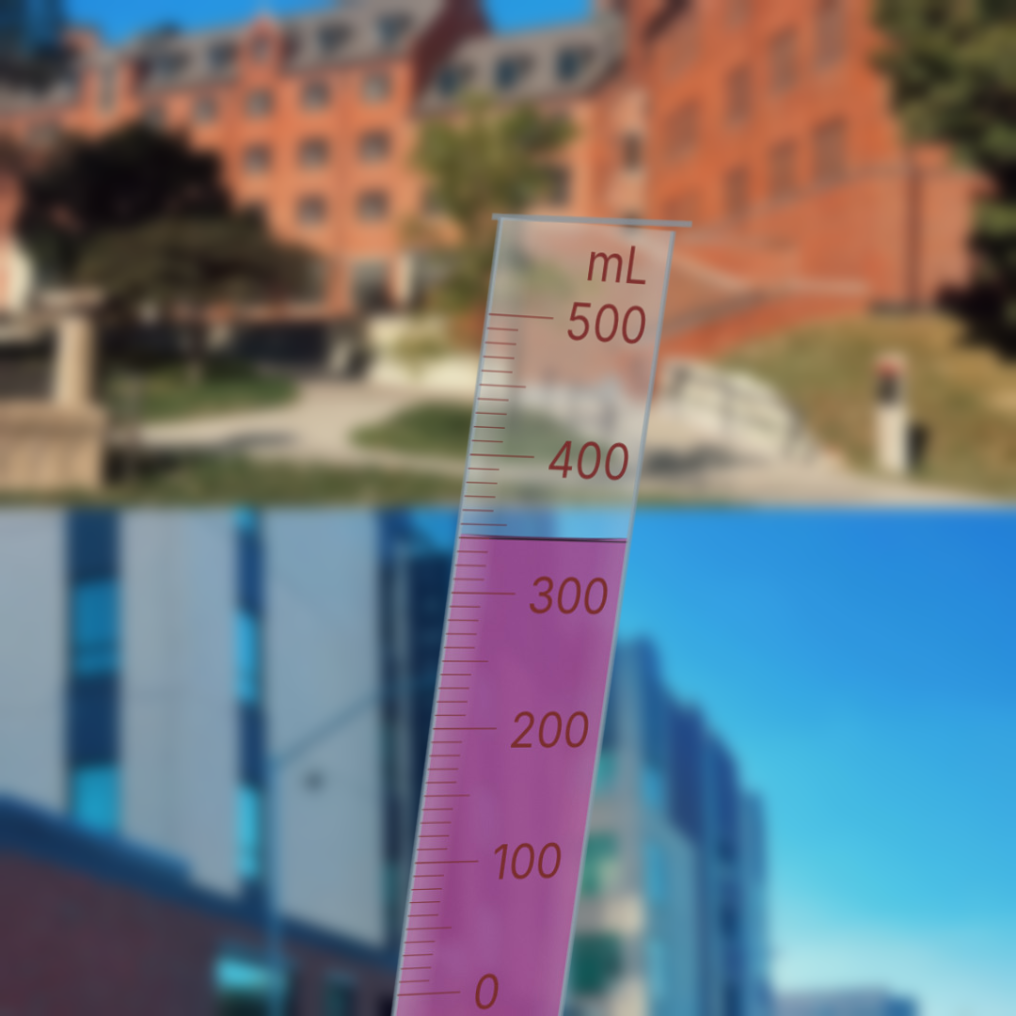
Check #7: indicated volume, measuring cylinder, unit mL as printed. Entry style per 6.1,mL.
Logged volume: 340,mL
